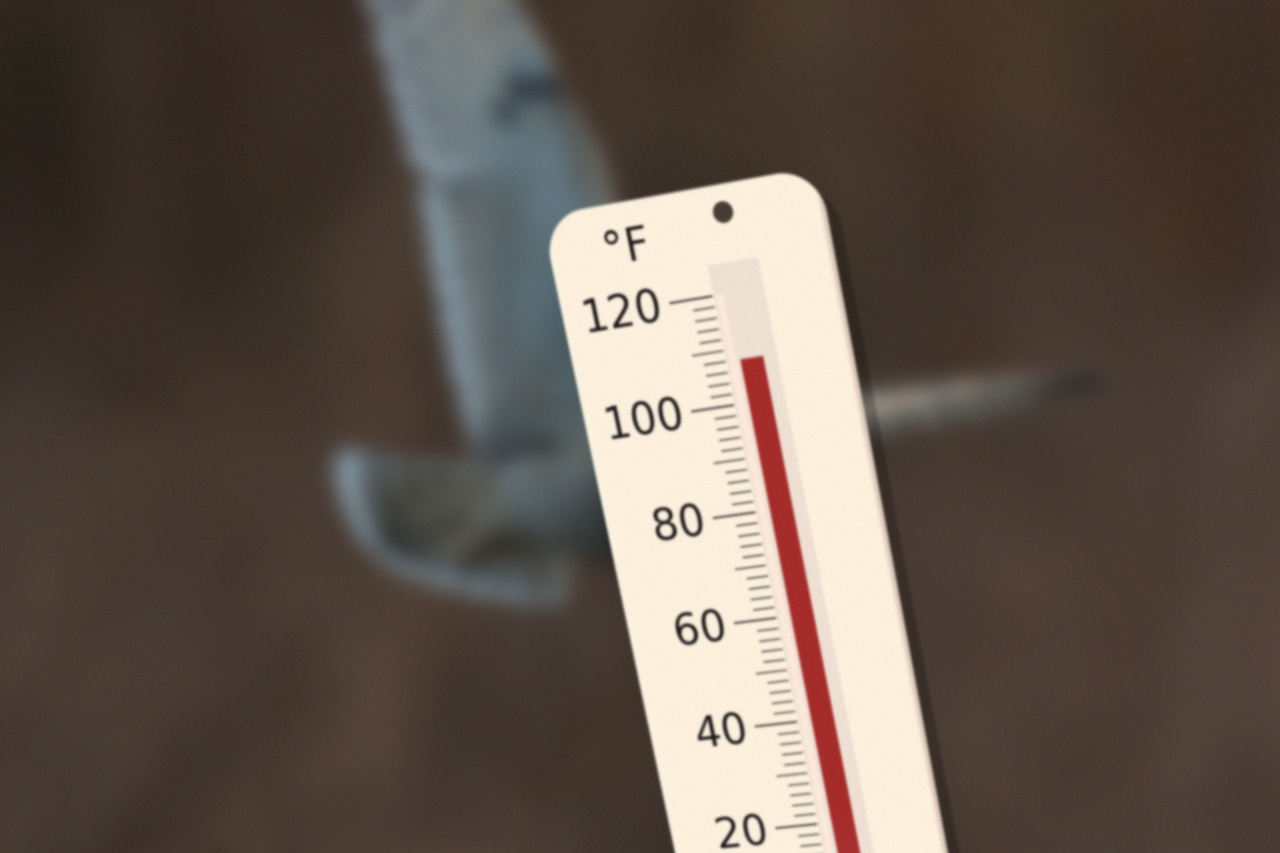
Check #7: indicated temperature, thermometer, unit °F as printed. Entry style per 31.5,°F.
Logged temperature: 108,°F
